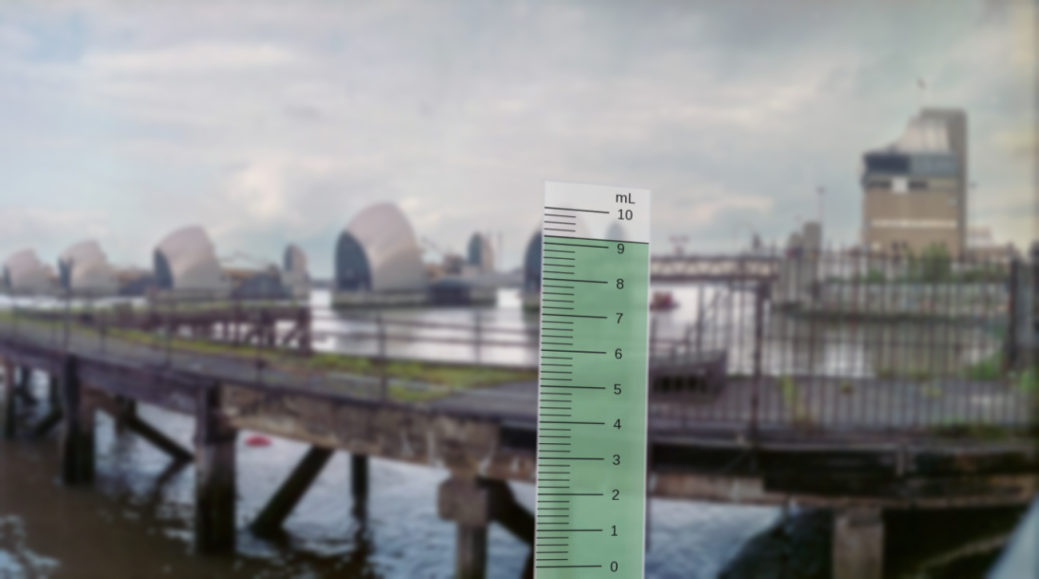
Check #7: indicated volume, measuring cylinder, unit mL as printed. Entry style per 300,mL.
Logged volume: 9.2,mL
